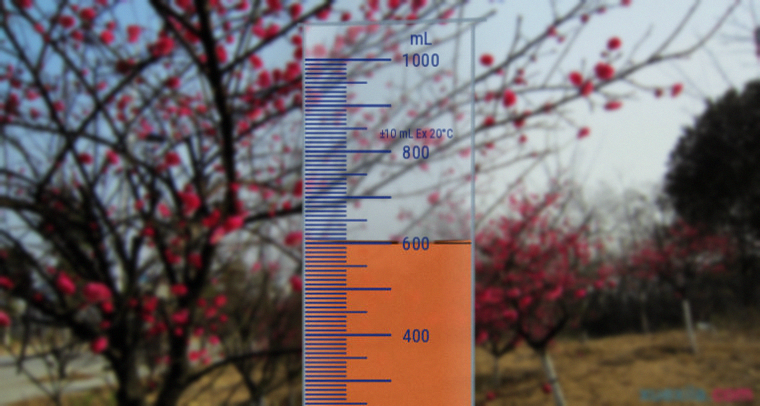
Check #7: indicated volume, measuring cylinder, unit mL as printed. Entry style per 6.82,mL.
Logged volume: 600,mL
